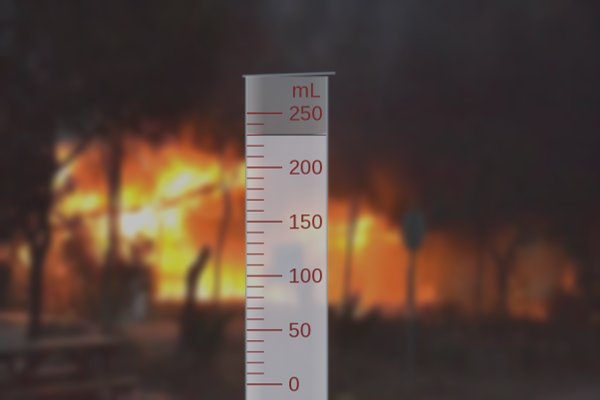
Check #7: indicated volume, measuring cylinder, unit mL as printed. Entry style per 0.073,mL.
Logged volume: 230,mL
